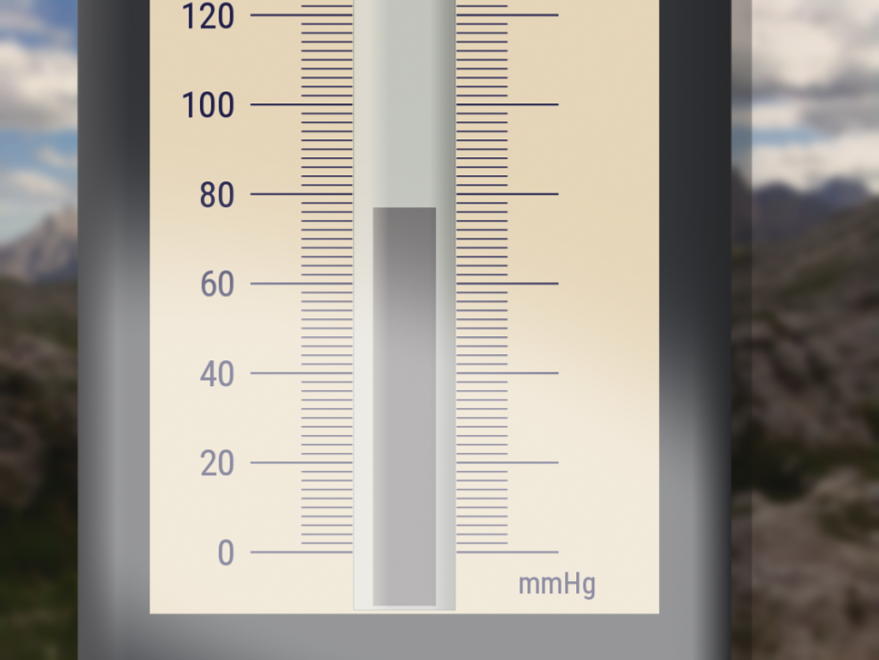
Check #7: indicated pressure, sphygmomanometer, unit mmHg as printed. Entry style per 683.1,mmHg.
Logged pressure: 77,mmHg
